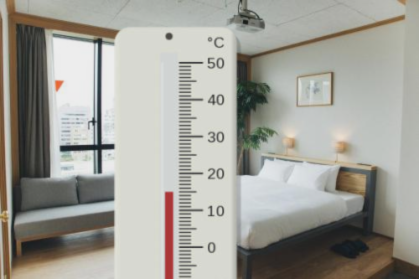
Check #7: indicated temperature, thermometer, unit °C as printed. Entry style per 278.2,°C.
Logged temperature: 15,°C
